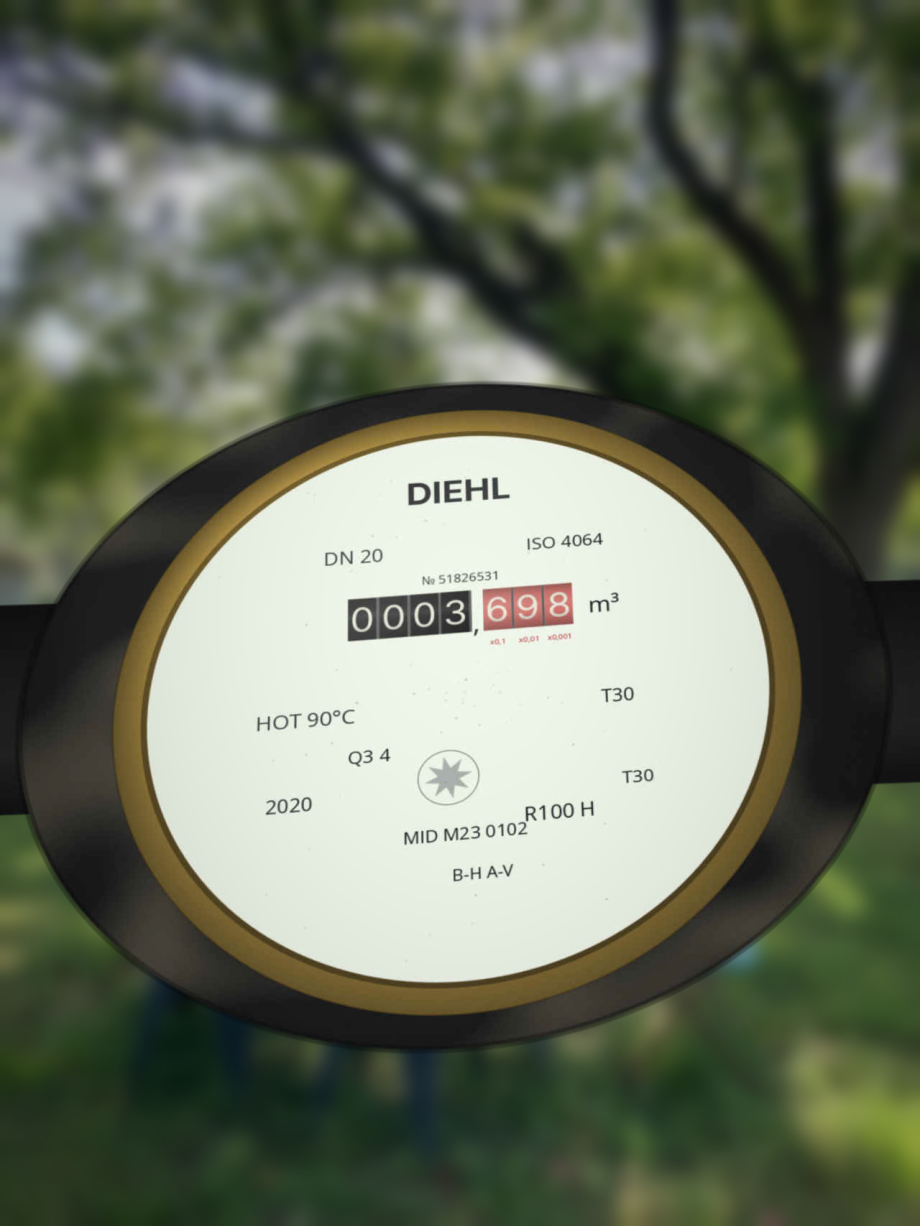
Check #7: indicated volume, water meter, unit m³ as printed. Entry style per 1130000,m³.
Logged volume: 3.698,m³
